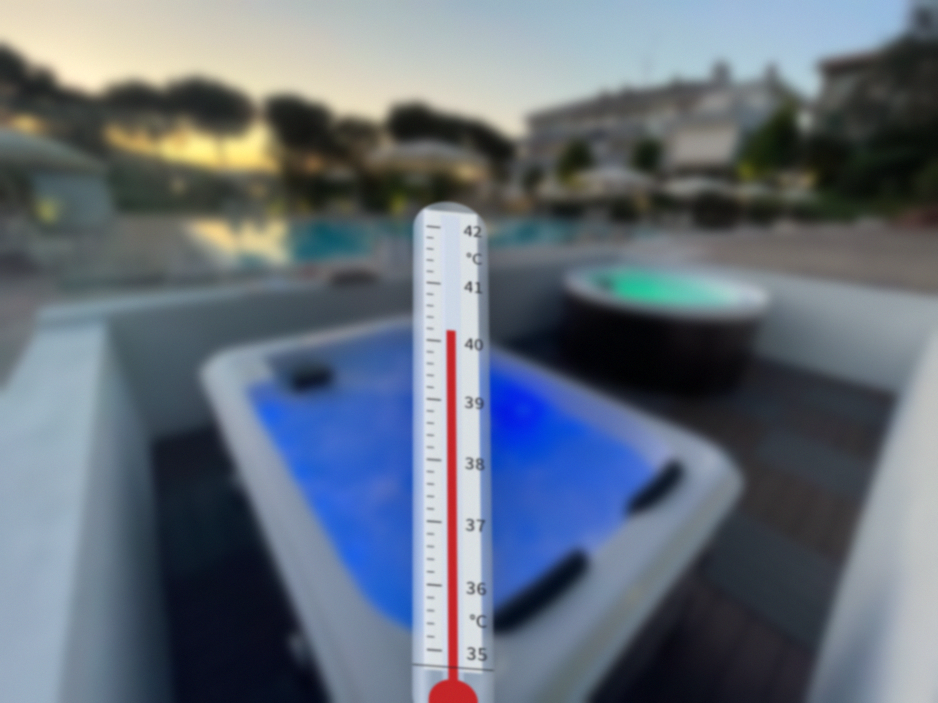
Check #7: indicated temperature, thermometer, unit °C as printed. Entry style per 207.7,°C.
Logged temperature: 40.2,°C
